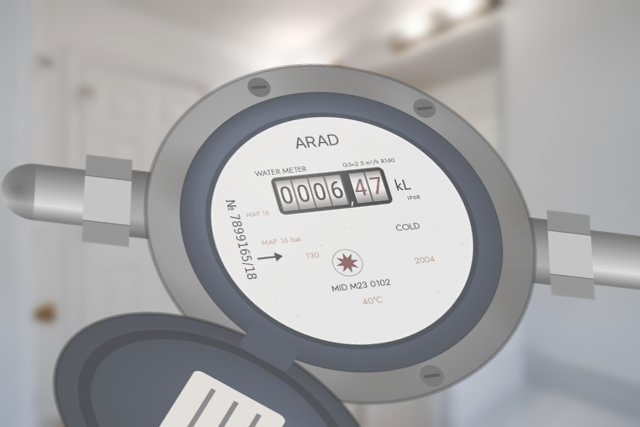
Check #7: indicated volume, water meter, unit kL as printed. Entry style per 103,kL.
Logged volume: 6.47,kL
